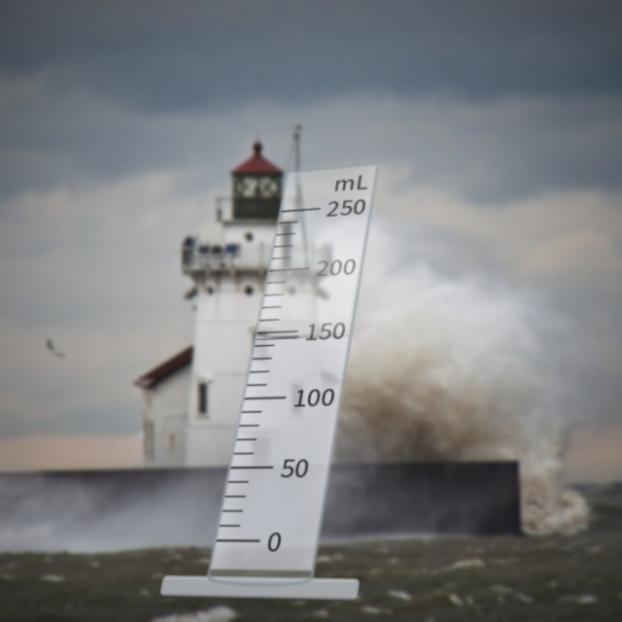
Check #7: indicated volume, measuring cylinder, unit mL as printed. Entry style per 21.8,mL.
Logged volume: 145,mL
